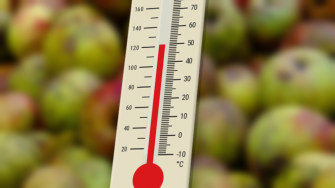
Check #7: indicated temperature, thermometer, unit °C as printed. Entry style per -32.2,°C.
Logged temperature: 50,°C
